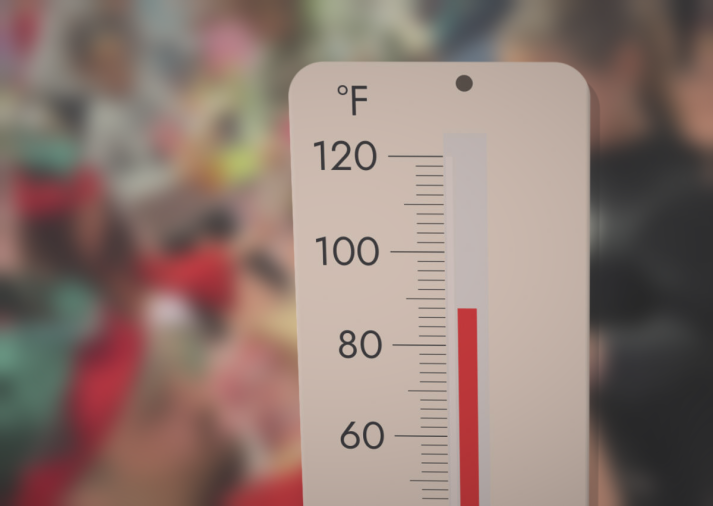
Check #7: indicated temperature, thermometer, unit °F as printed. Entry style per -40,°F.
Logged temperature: 88,°F
